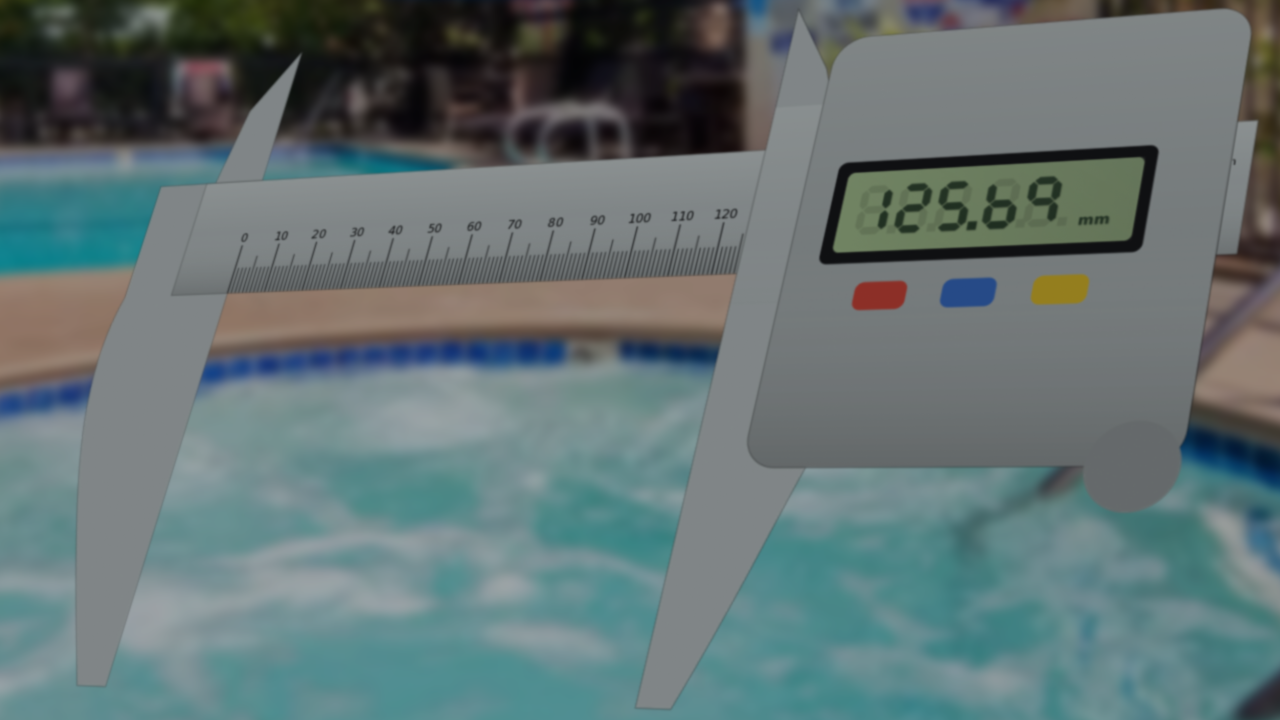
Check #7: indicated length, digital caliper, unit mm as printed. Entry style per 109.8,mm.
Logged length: 125.69,mm
